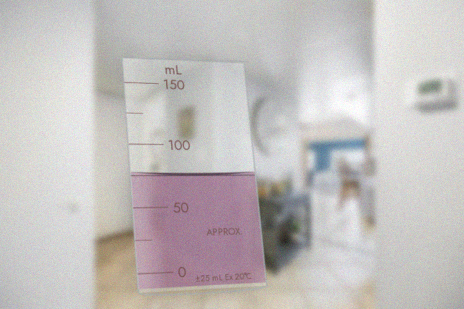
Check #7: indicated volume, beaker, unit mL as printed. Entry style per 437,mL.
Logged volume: 75,mL
